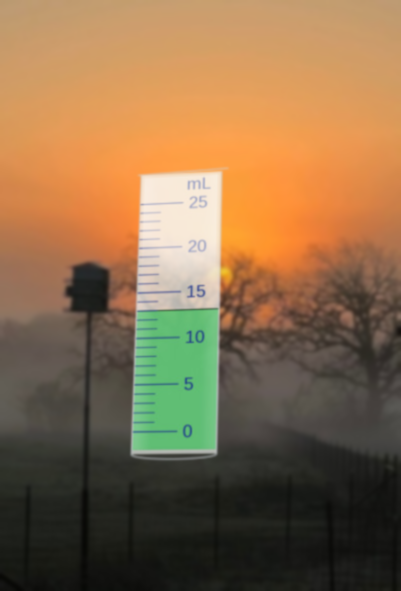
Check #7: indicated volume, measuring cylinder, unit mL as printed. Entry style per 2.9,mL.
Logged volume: 13,mL
